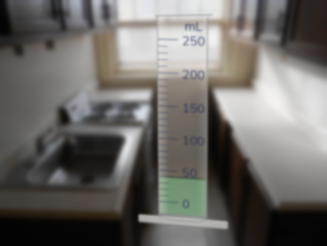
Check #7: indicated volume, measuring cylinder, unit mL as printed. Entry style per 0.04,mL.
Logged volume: 40,mL
